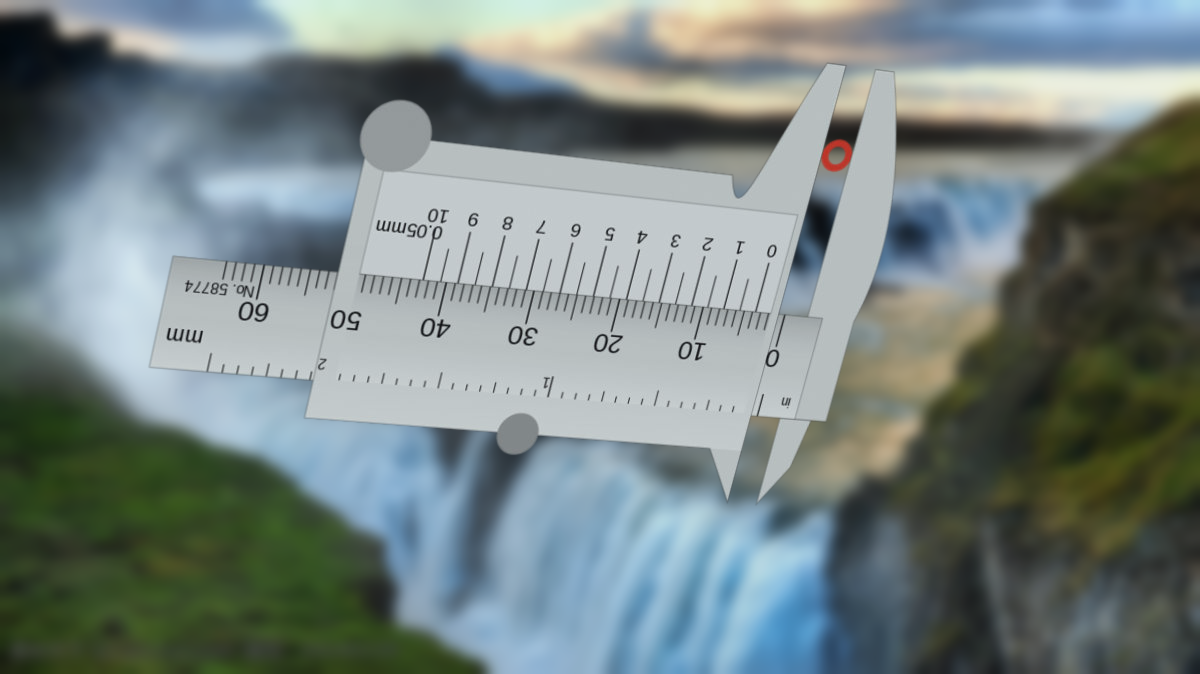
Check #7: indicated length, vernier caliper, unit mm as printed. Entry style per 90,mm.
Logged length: 3.6,mm
